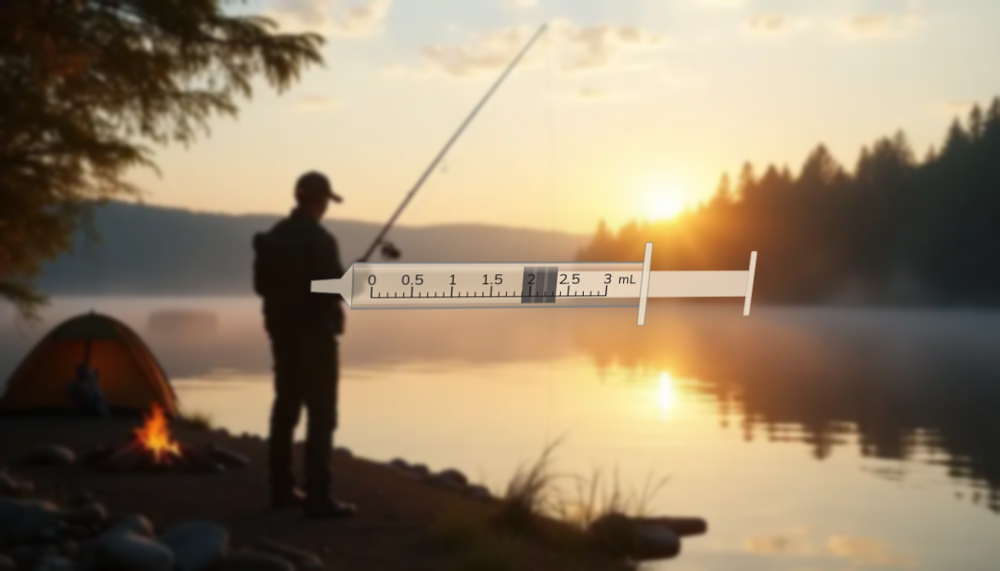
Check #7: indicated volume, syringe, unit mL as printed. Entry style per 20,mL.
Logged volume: 1.9,mL
